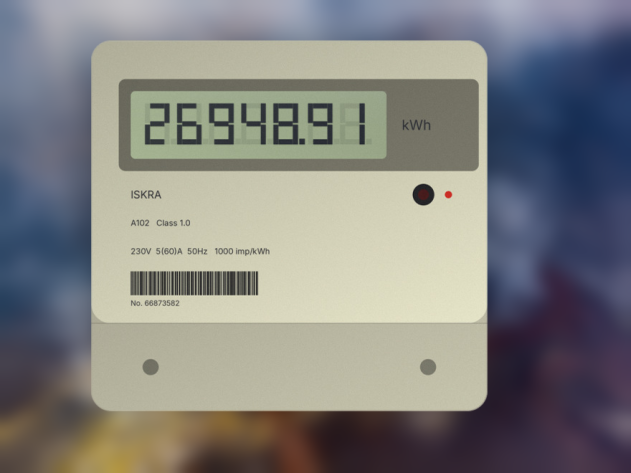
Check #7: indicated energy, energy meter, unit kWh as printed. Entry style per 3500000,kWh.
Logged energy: 26948.91,kWh
